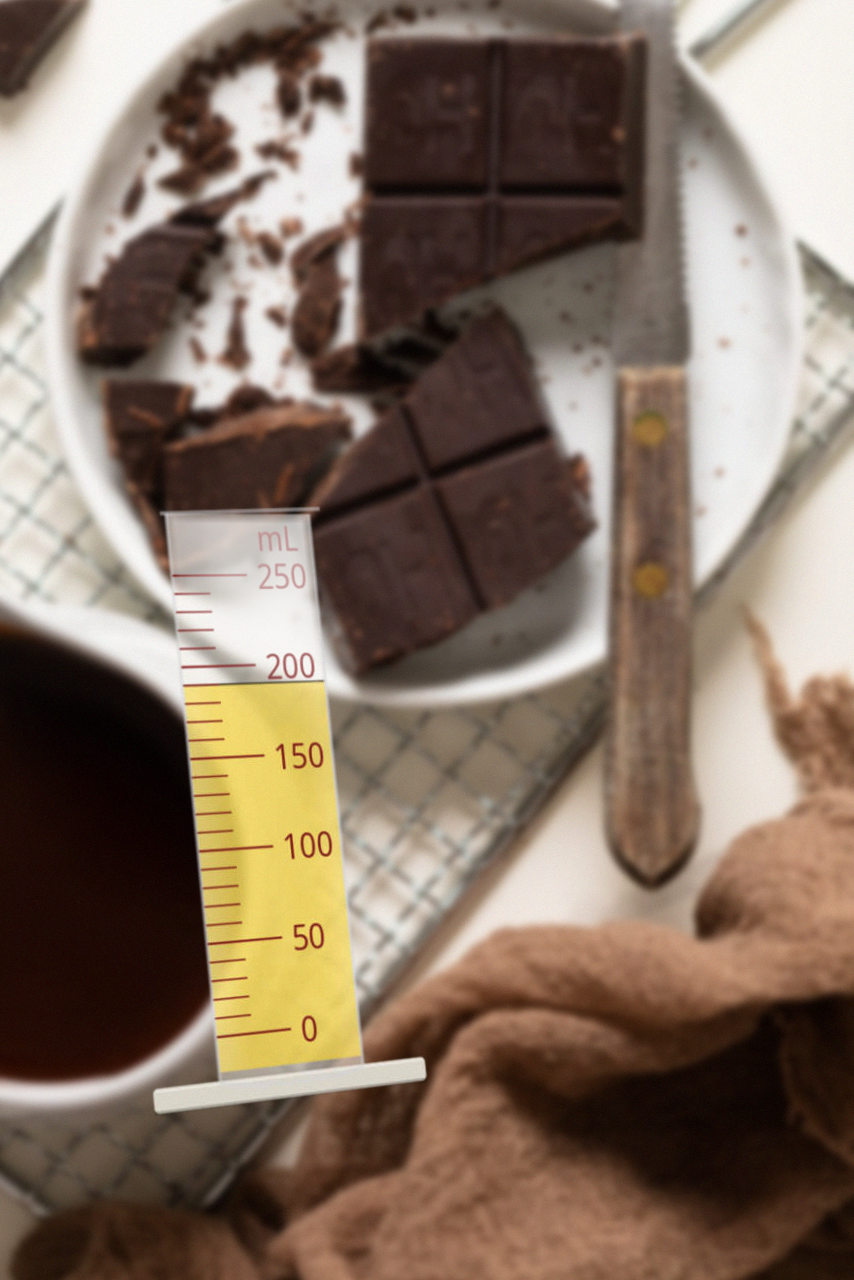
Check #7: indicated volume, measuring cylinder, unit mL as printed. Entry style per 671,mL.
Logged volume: 190,mL
